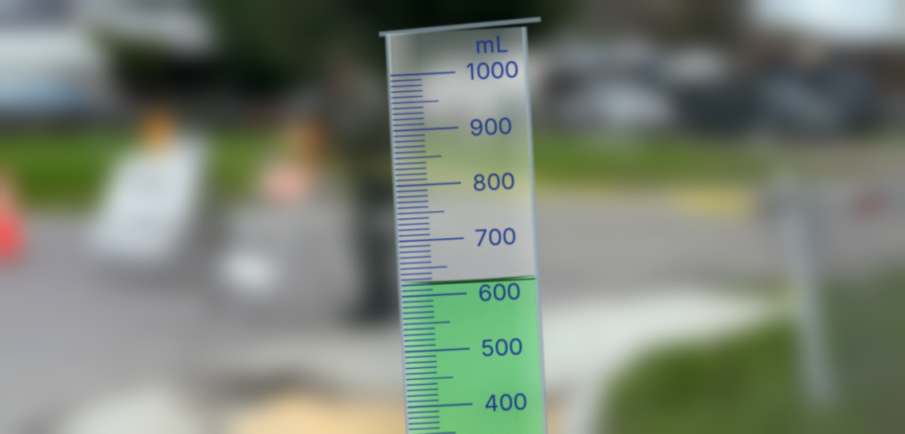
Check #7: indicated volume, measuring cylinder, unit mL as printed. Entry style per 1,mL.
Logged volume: 620,mL
